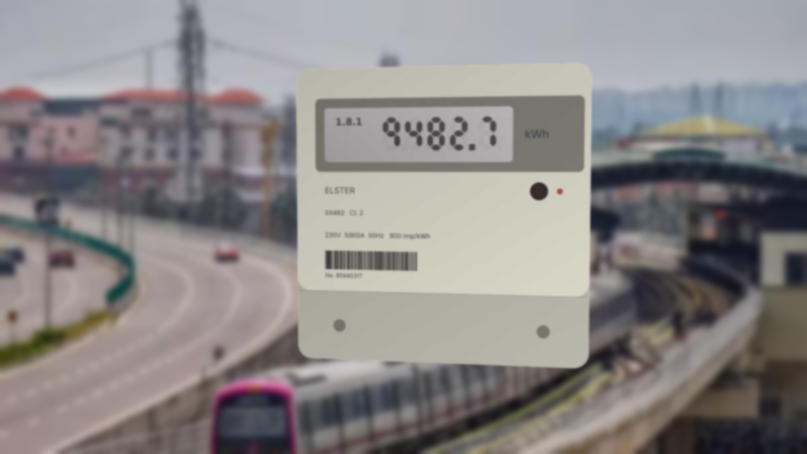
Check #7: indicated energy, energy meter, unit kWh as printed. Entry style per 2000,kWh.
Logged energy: 9482.7,kWh
